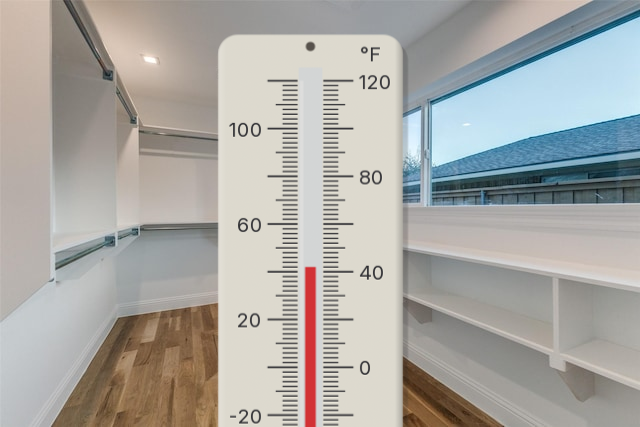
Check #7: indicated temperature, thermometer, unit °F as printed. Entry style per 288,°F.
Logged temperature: 42,°F
